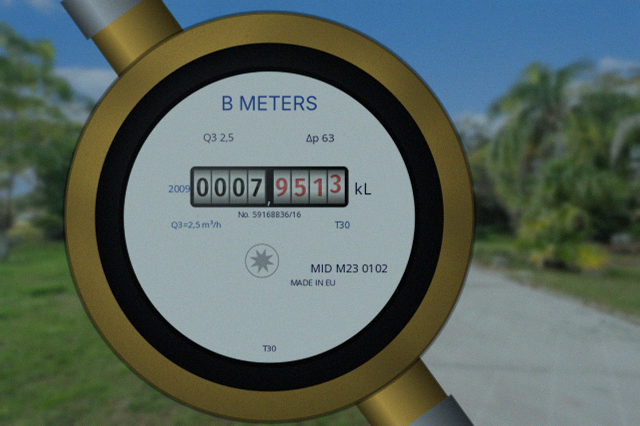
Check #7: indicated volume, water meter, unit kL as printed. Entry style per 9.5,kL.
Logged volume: 7.9513,kL
